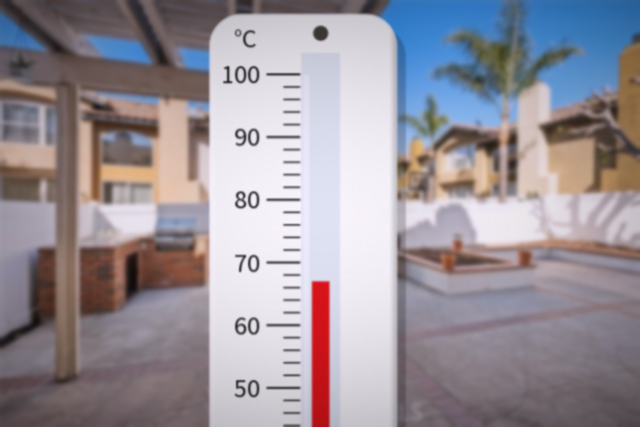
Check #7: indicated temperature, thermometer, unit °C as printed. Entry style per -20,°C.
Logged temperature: 67,°C
